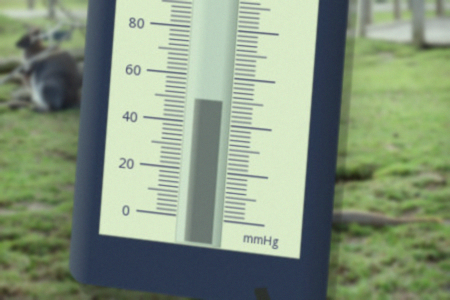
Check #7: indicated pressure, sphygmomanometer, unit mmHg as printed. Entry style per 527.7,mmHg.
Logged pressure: 50,mmHg
